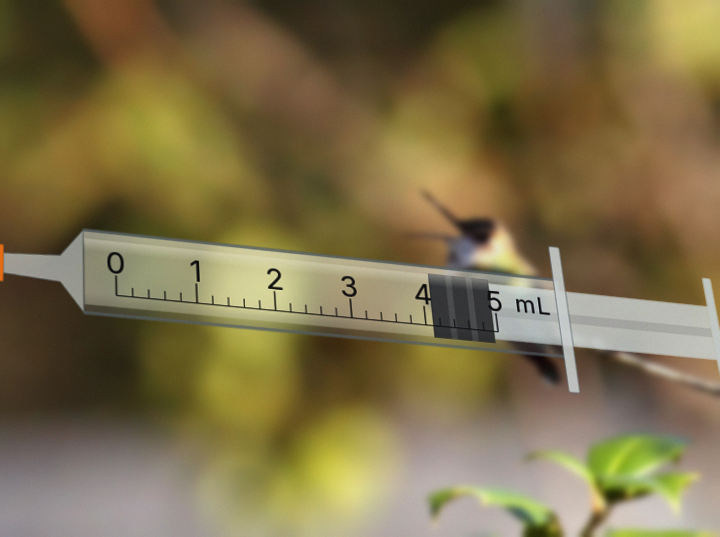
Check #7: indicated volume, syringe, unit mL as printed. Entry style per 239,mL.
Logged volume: 4.1,mL
